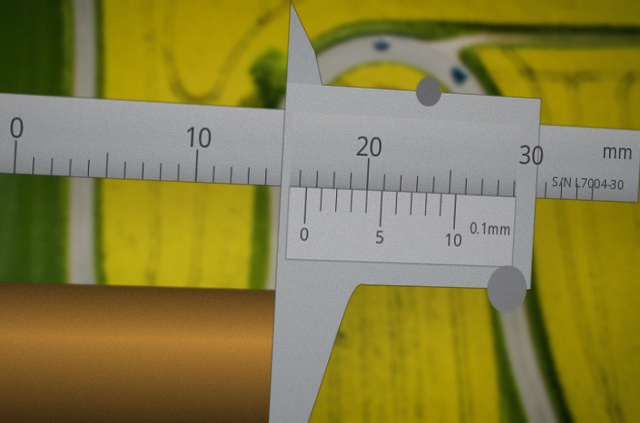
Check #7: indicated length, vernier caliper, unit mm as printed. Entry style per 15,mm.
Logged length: 16.4,mm
